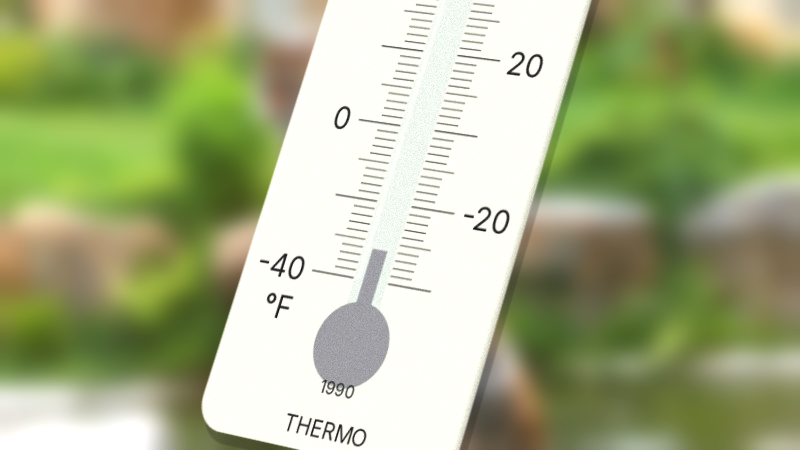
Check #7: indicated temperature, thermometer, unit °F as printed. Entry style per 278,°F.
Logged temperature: -32,°F
